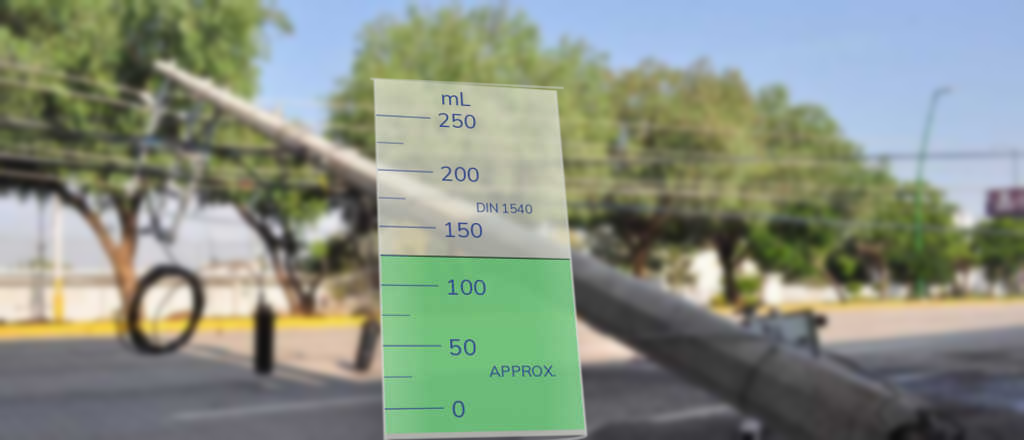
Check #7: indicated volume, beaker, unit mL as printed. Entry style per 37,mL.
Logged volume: 125,mL
